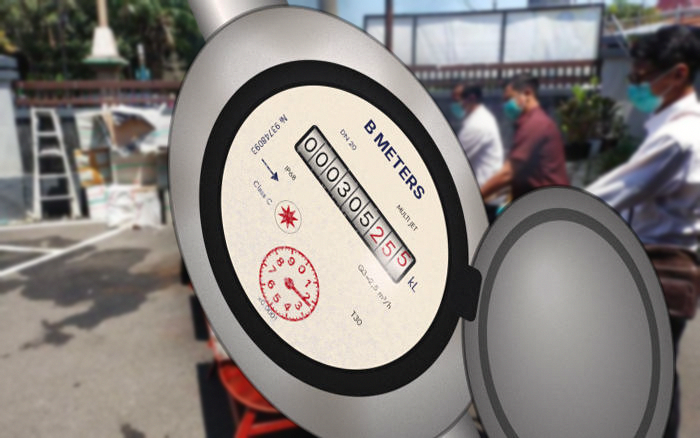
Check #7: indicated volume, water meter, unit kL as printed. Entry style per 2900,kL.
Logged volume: 305.2552,kL
